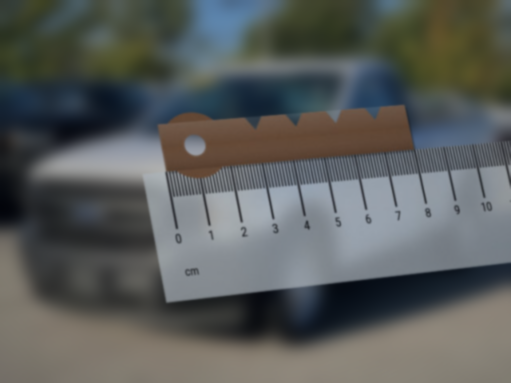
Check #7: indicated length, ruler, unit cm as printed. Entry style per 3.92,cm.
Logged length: 8,cm
